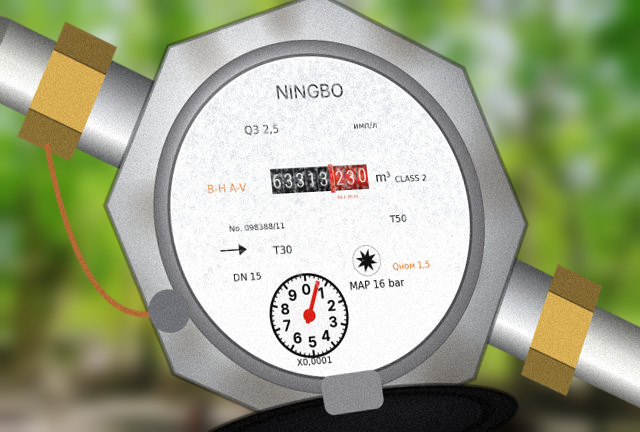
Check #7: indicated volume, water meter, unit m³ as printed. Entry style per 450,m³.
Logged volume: 63313.2300,m³
